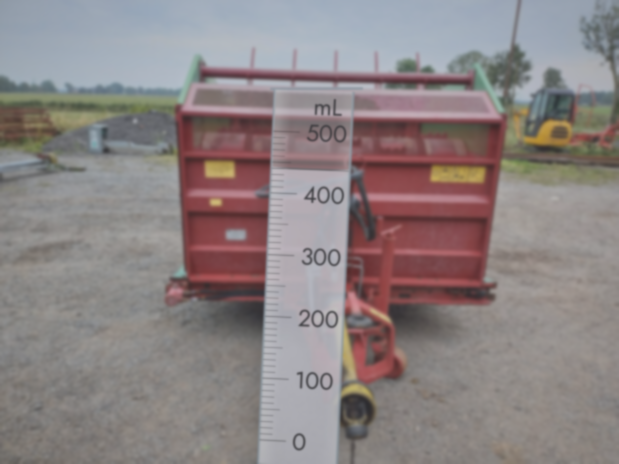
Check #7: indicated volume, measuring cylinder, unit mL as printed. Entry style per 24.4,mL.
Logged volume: 440,mL
